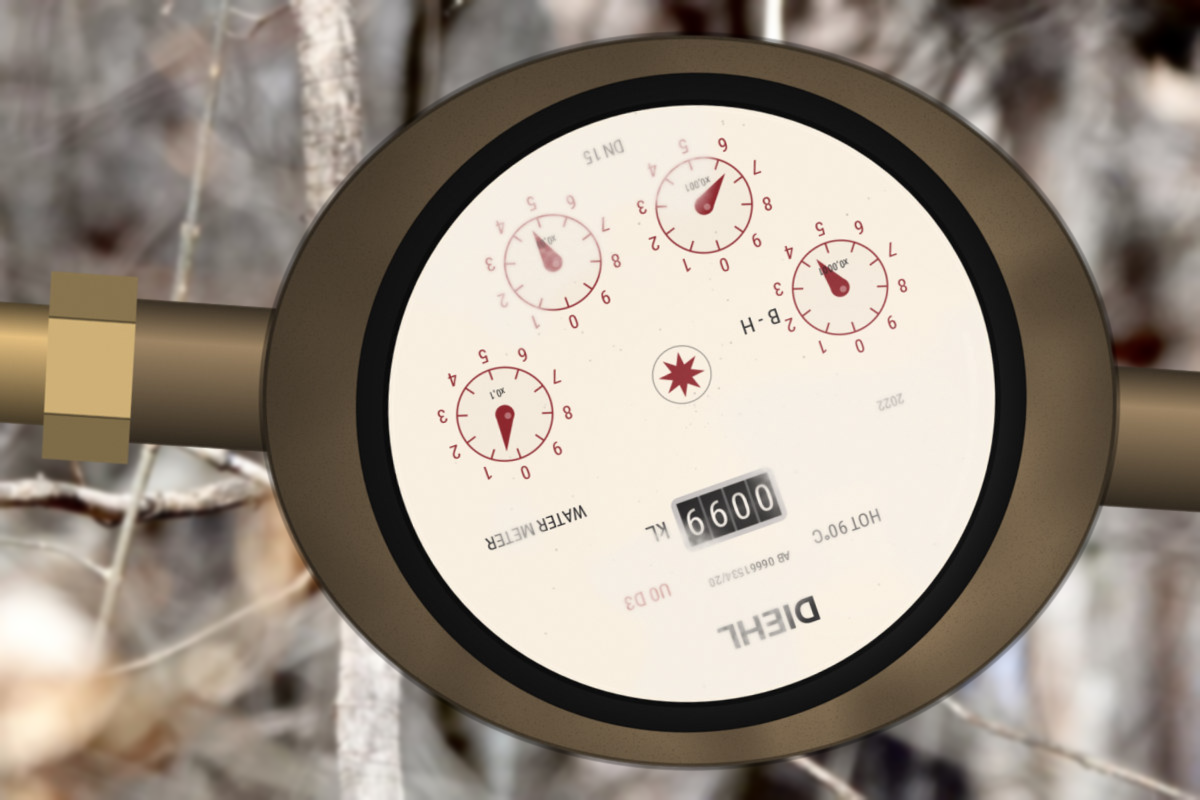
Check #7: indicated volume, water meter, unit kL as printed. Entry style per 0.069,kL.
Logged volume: 99.0464,kL
